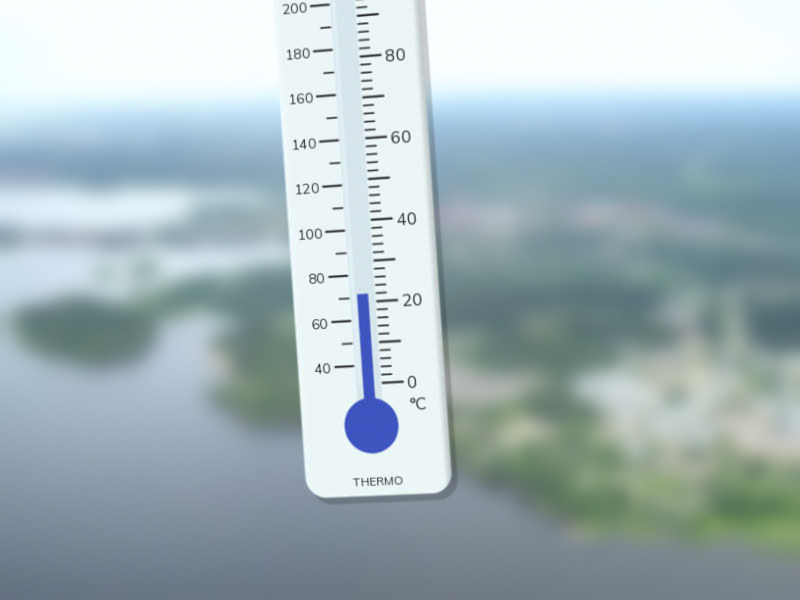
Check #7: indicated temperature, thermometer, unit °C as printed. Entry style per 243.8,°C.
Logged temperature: 22,°C
